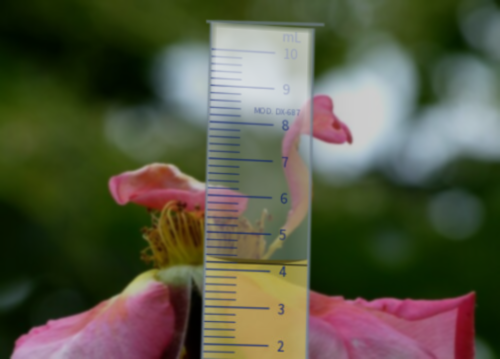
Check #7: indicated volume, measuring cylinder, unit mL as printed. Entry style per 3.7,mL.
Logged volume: 4.2,mL
